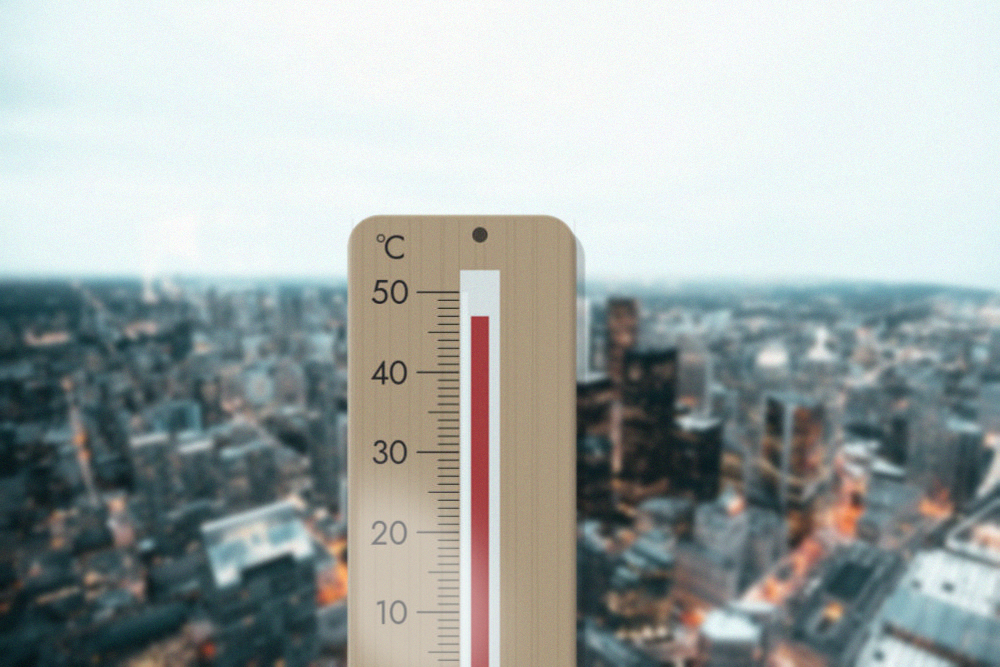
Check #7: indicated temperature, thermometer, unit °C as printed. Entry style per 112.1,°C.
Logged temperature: 47,°C
